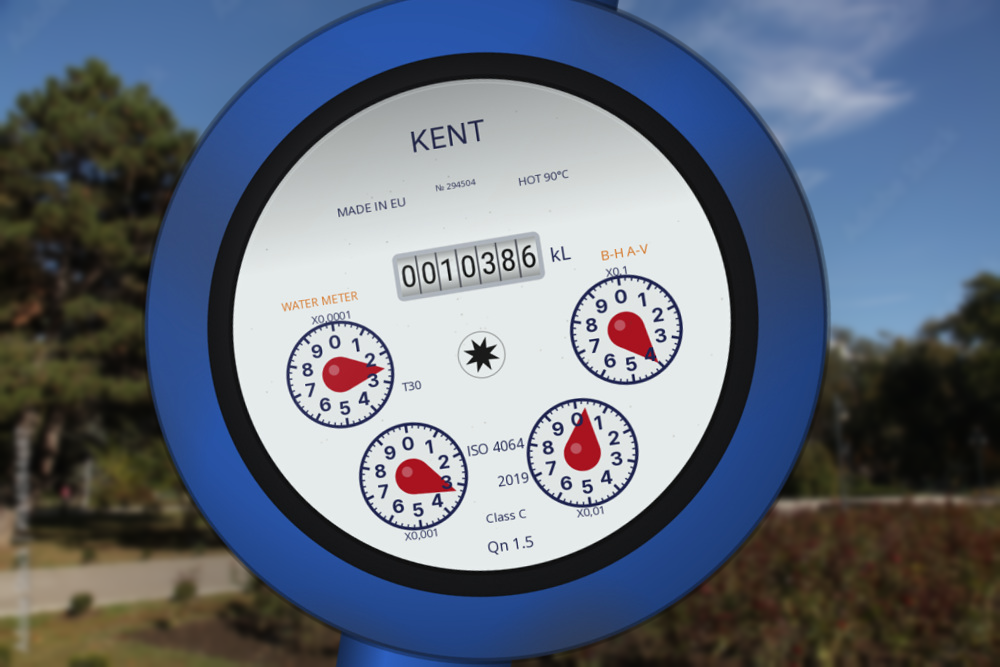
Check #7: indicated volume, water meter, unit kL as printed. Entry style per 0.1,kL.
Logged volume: 10386.4032,kL
